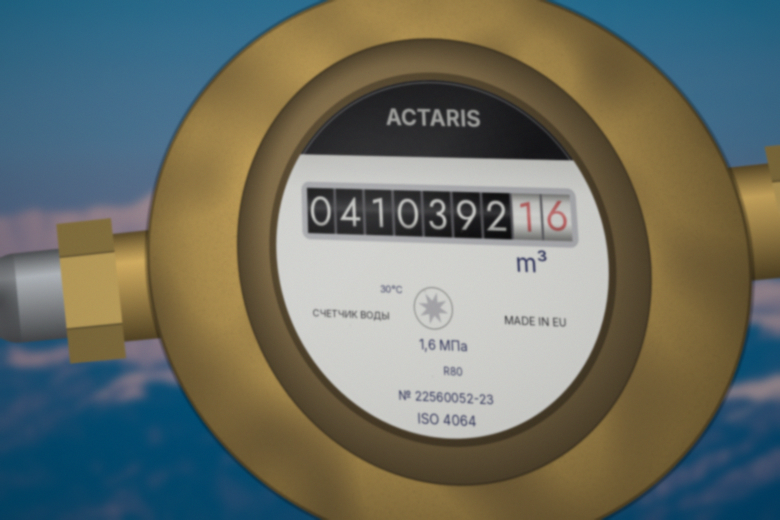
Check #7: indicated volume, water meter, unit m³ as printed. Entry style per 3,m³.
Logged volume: 410392.16,m³
